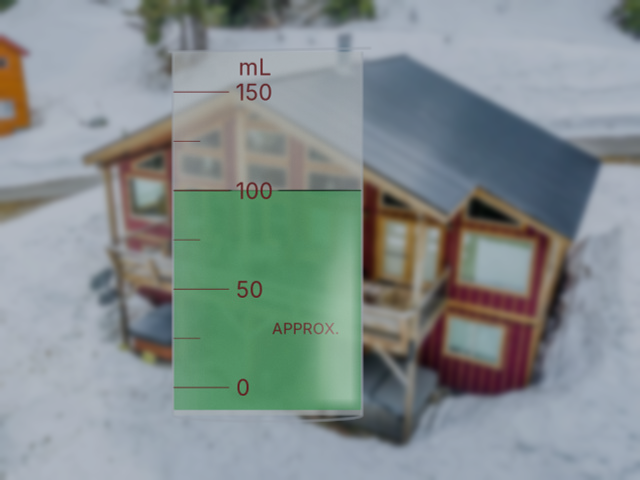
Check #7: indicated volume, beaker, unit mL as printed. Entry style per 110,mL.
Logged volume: 100,mL
